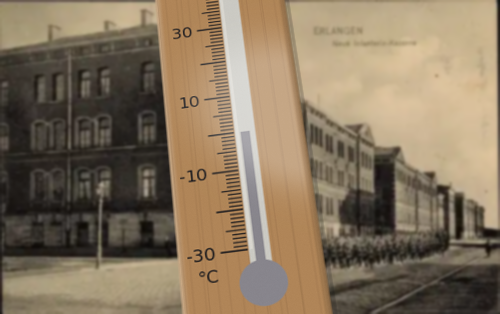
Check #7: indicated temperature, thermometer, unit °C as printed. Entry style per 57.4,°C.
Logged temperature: 0,°C
